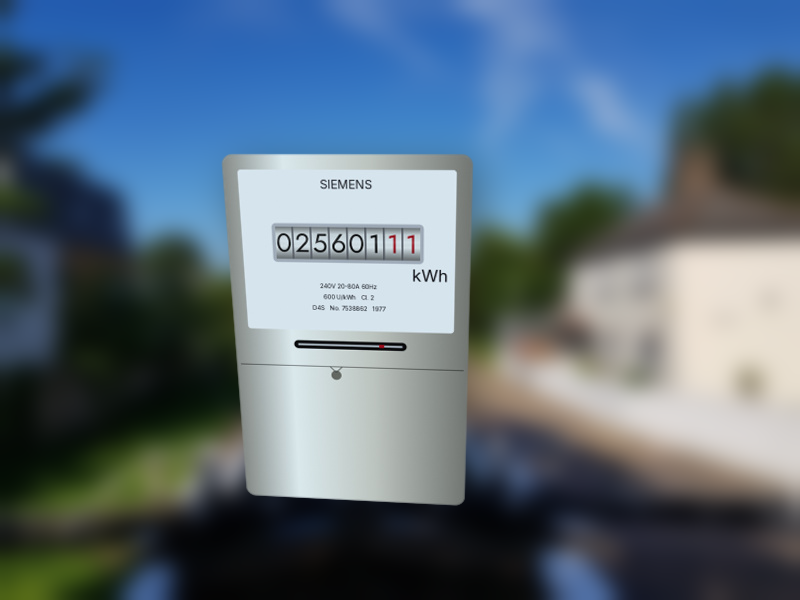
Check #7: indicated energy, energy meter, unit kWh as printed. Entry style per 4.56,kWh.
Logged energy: 25601.11,kWh
